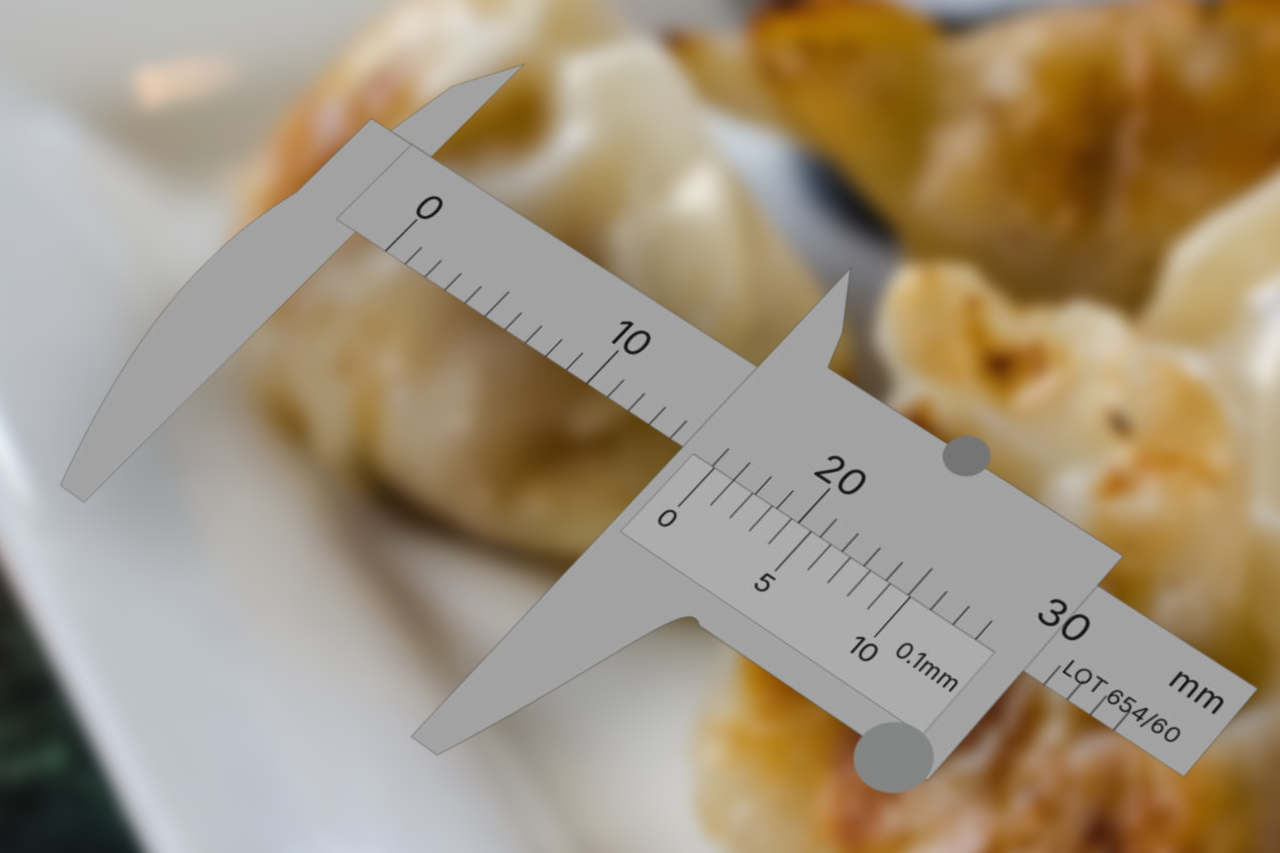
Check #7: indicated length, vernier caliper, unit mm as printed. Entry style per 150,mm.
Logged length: 16.1,mm
